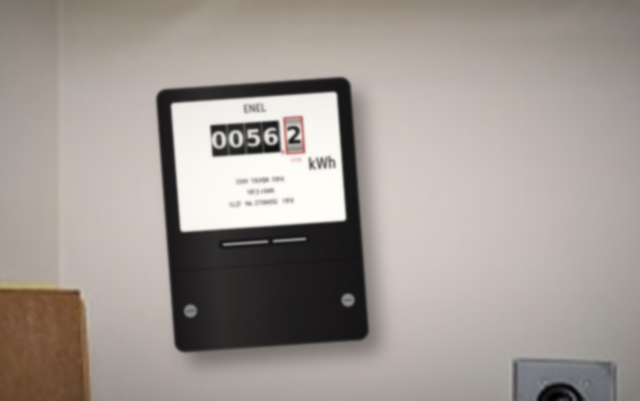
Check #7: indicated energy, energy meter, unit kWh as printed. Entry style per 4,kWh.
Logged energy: 56.2,kWh
